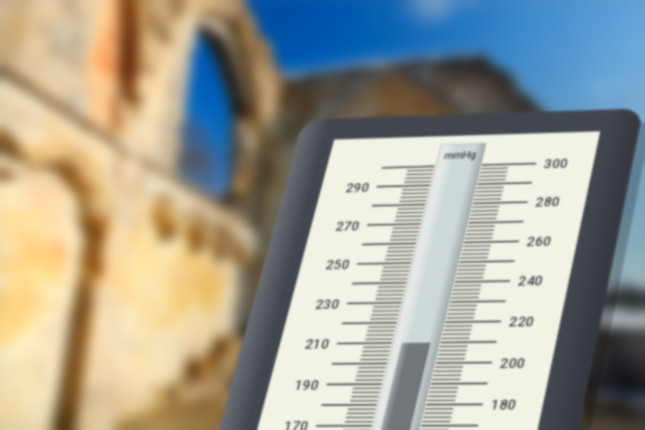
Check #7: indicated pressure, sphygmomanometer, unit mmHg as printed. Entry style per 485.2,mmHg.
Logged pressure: 210,mmHg
